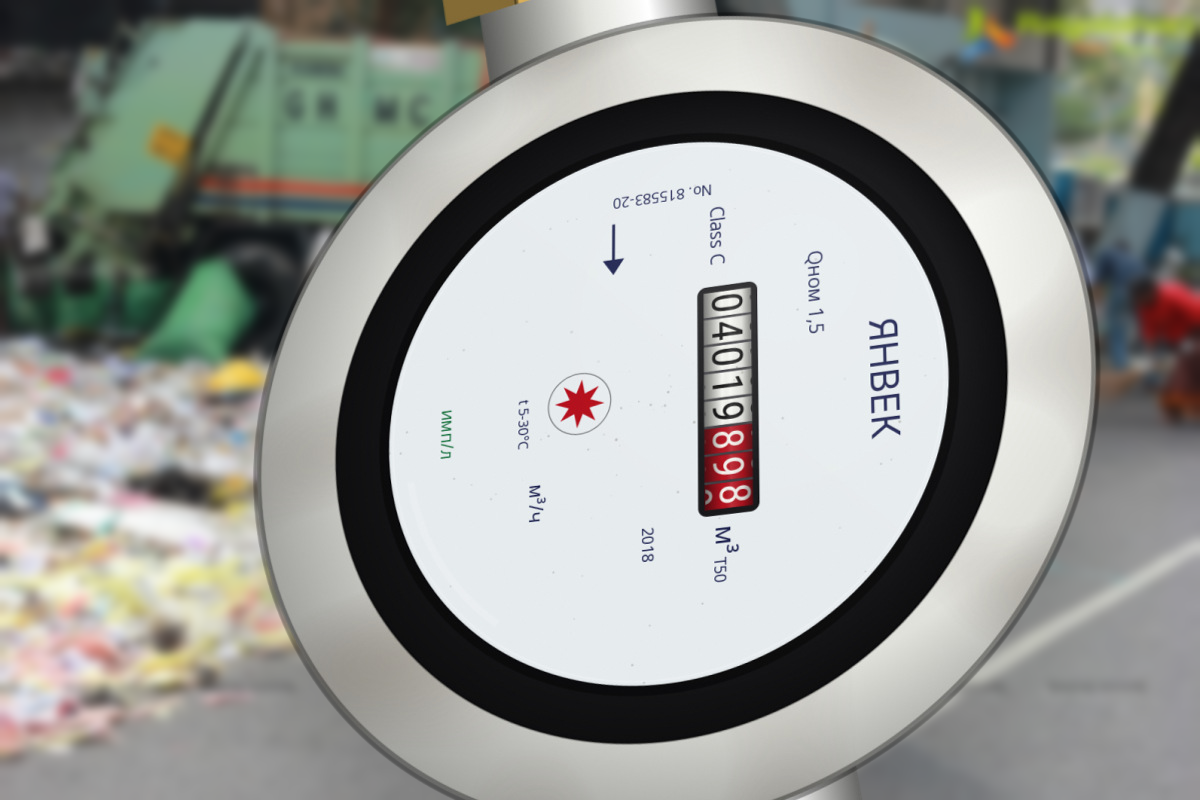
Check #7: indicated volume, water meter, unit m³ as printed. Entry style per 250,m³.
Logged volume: 4019.898,m³
